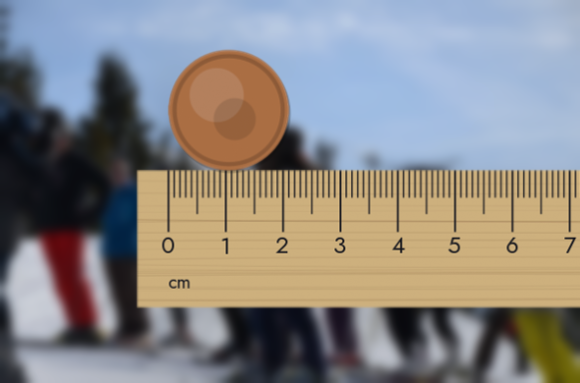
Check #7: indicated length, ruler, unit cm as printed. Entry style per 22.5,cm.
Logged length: 2.1,cm
